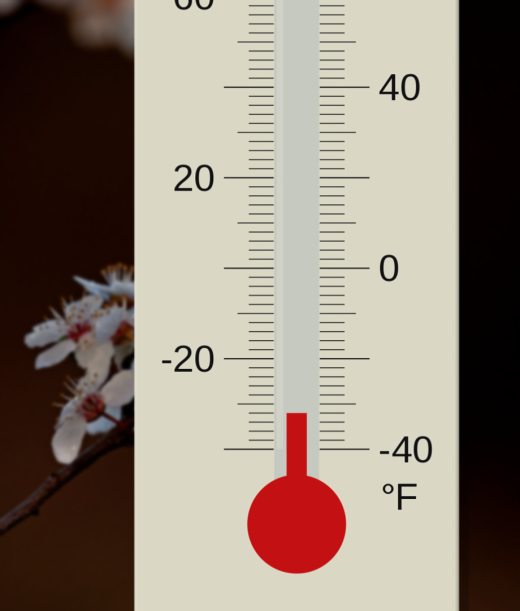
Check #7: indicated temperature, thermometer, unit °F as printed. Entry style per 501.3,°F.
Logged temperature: -32,°F
